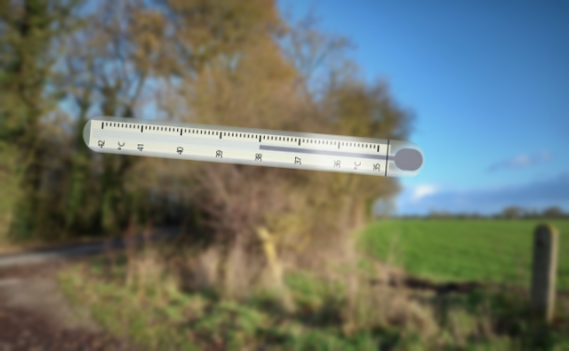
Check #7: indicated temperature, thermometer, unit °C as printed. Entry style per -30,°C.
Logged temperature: 38,°C
